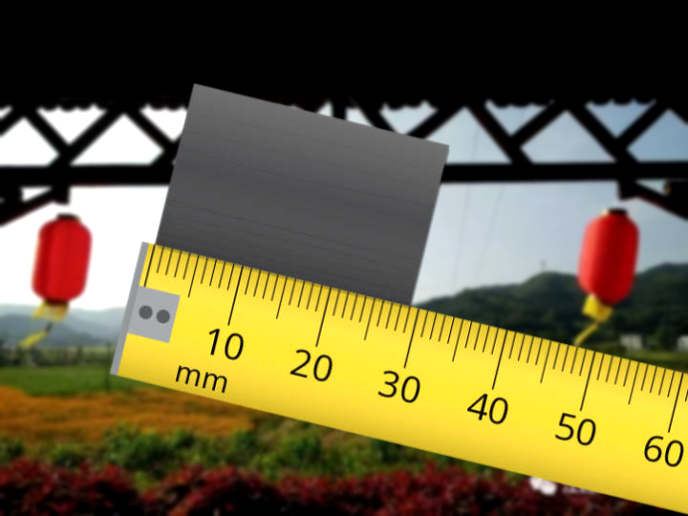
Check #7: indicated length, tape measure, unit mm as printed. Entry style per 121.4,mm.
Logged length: 29,mm
